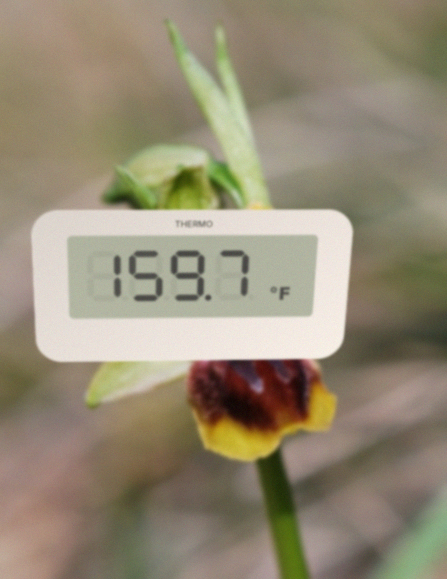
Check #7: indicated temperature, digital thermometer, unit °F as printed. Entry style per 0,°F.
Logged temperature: 159.7,°F
